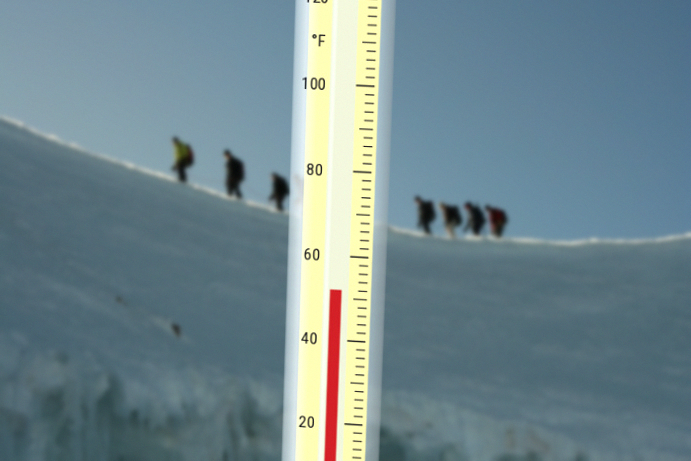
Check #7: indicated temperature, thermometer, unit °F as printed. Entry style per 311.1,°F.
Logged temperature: 52,°F
